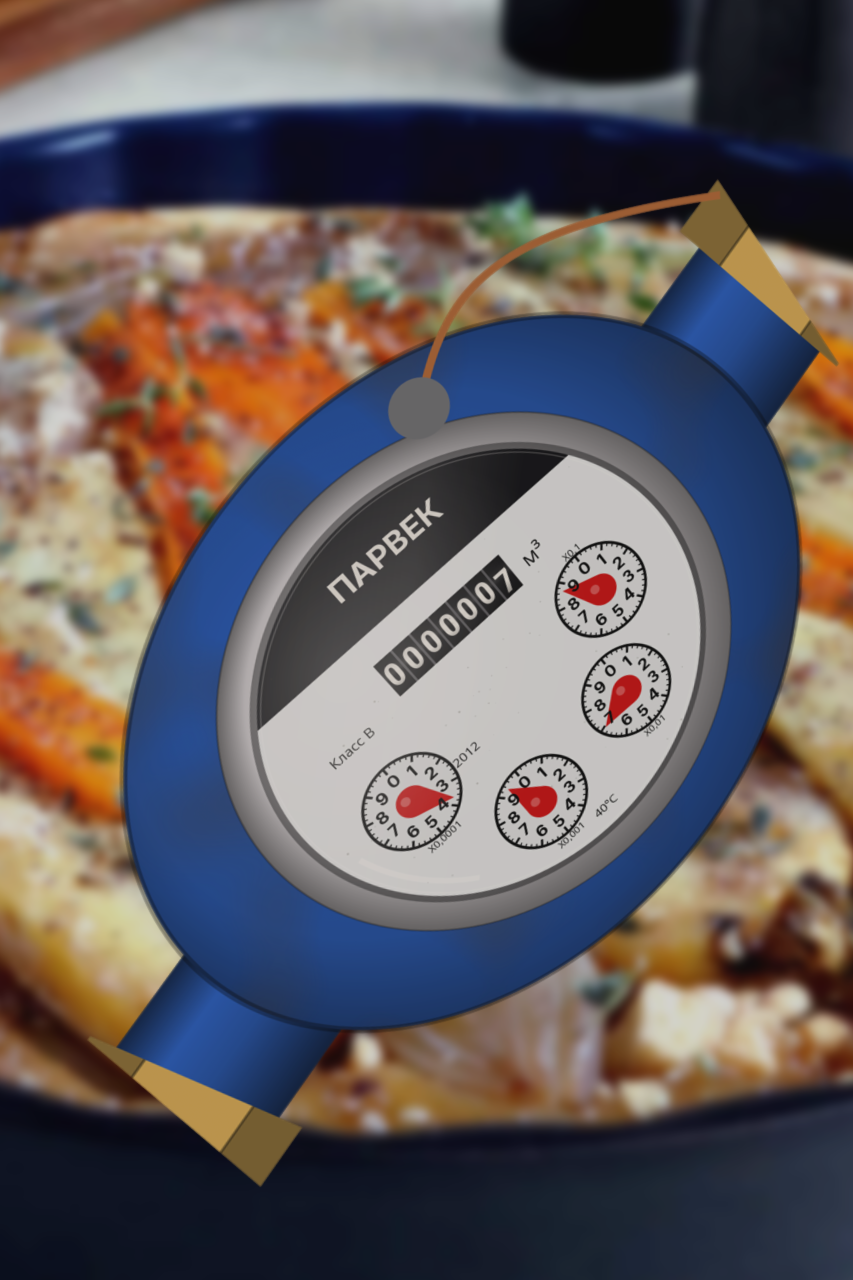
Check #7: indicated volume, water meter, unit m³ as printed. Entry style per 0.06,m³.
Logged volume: 6.8693,m³
